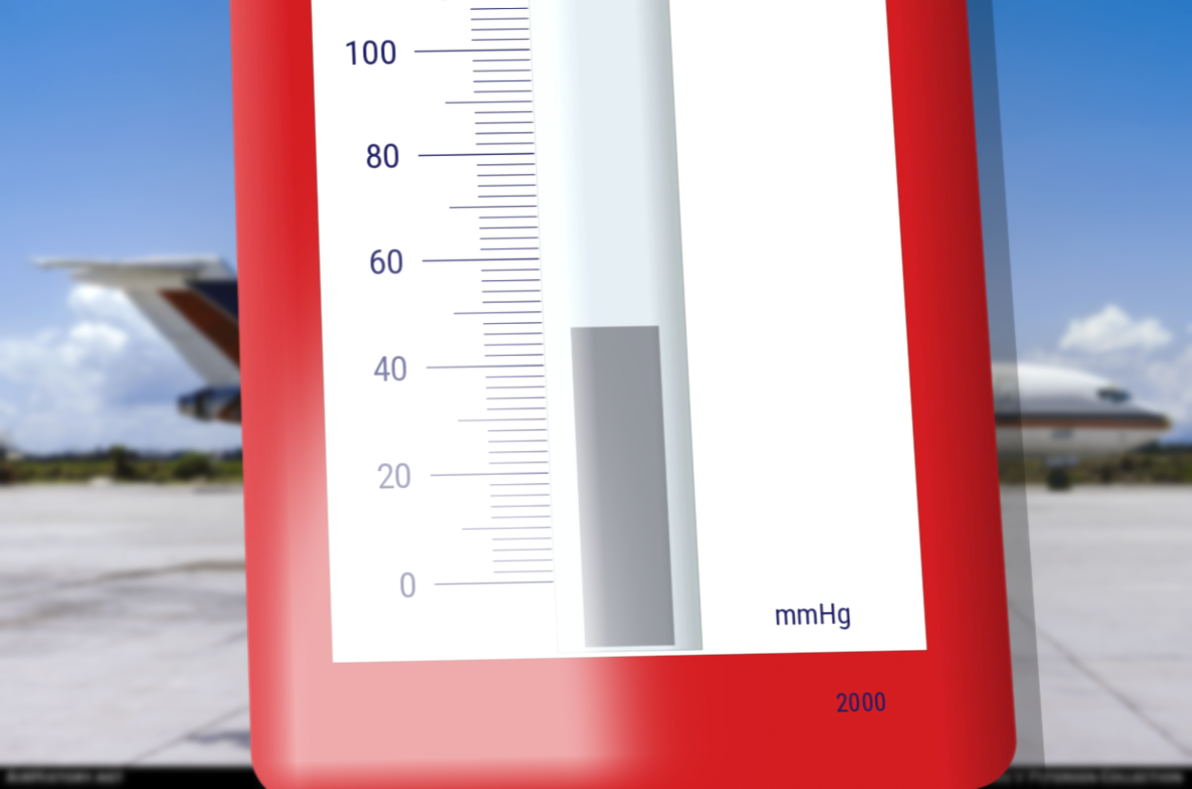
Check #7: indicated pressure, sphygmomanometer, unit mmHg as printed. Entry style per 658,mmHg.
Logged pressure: 47,mmHg
